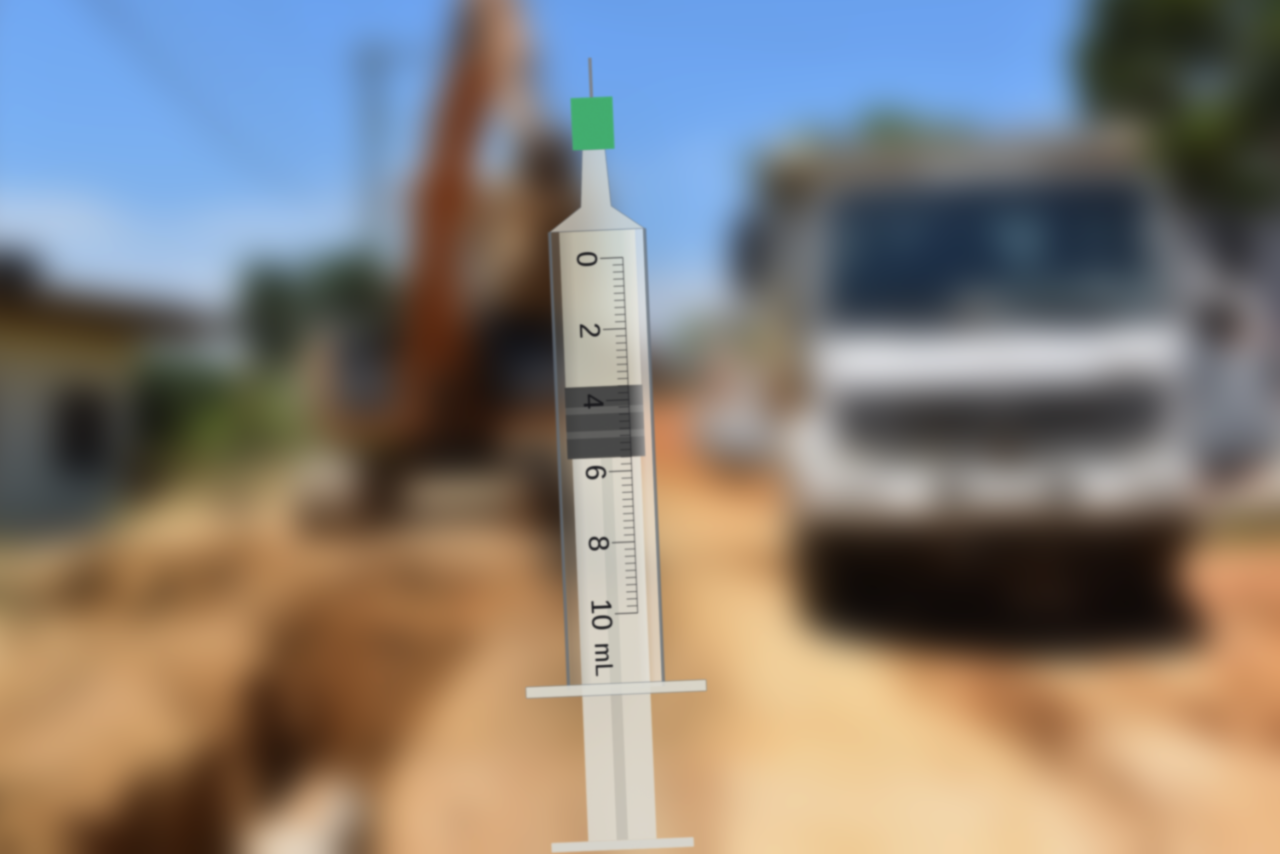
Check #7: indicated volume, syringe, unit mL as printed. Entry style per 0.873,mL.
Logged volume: 3.6,mL
